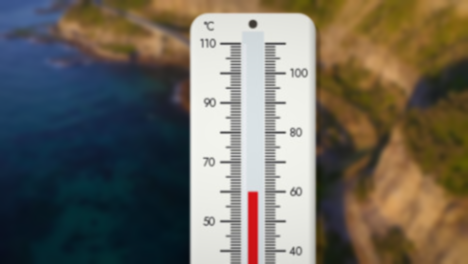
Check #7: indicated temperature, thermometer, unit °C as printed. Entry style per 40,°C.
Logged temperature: 60,°C
